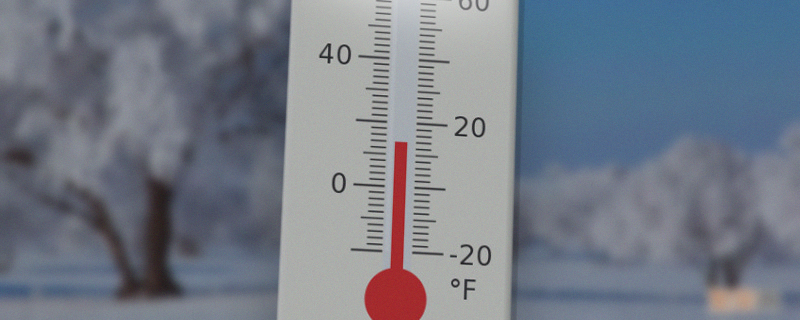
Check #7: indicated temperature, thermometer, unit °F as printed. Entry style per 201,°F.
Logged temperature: 14,°F
